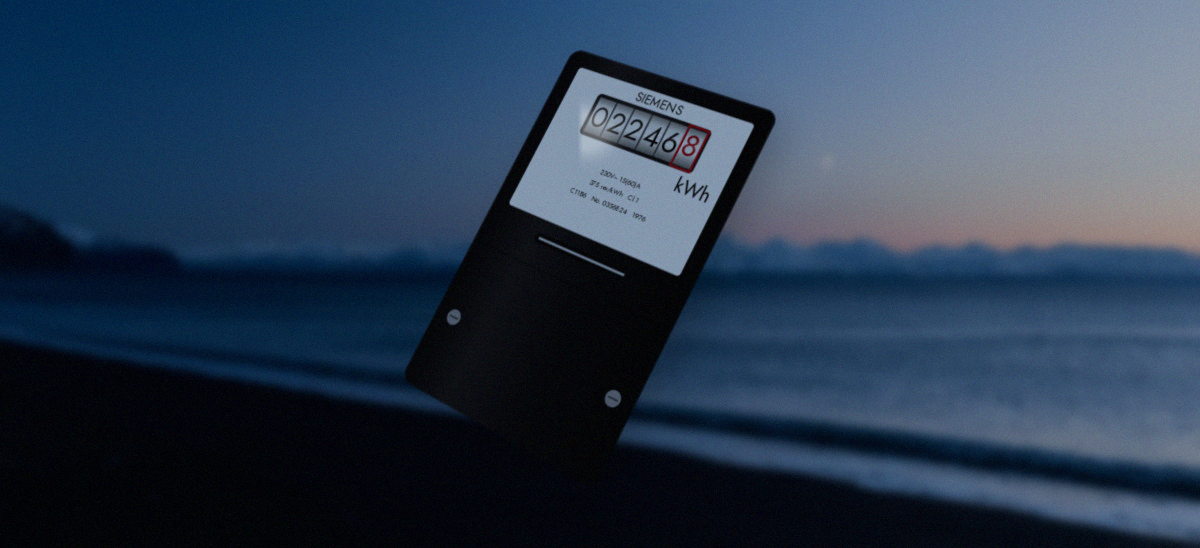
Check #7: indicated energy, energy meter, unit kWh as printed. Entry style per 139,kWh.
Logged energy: 2246.8,kWh
